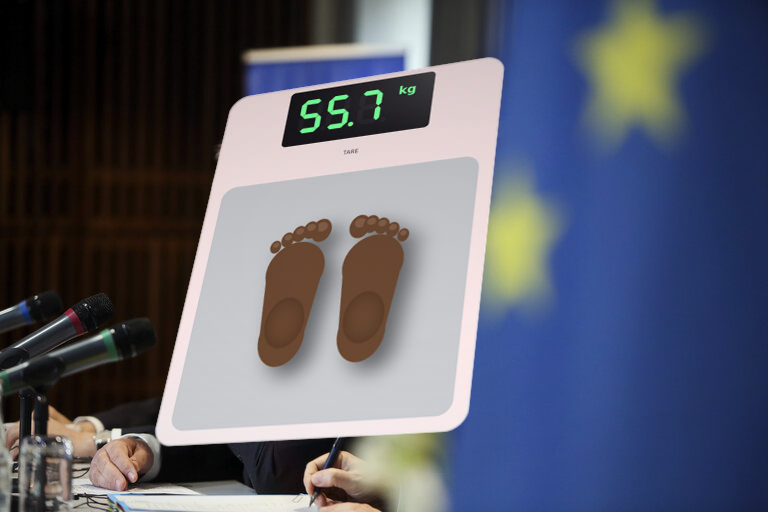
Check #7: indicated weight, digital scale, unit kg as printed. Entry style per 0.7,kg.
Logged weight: 55.7,kg
